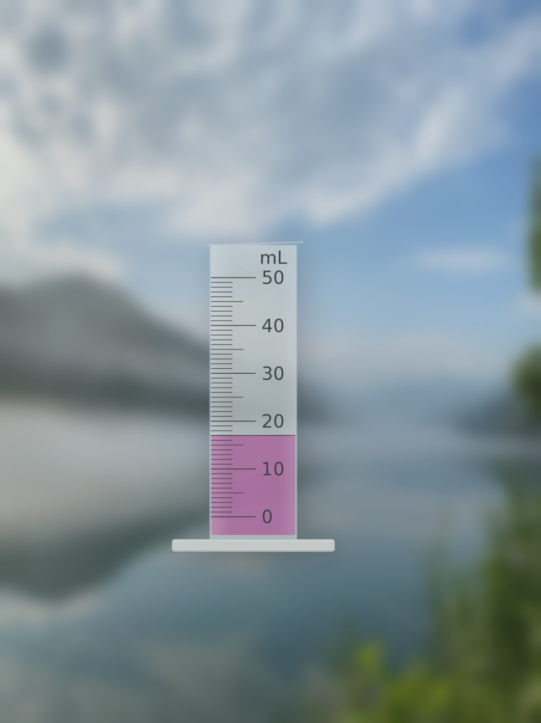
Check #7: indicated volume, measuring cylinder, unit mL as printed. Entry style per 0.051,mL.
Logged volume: 17,mL
